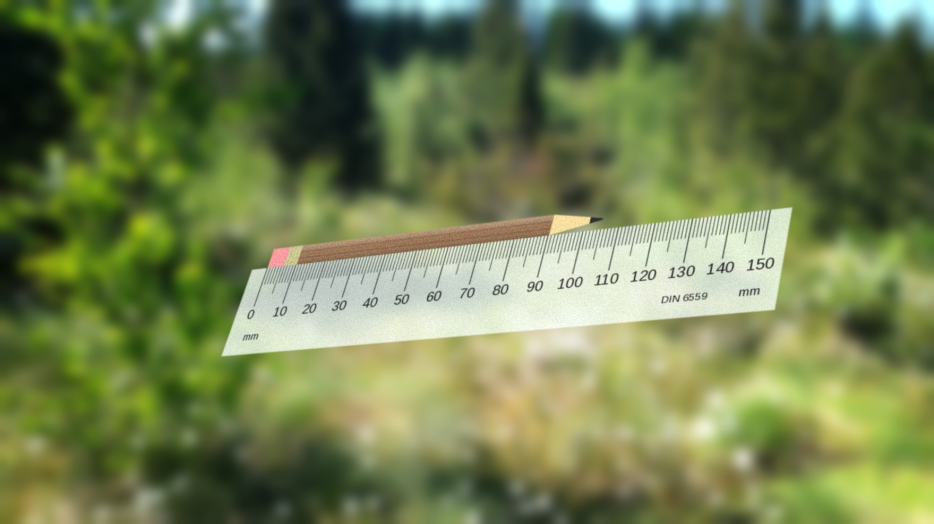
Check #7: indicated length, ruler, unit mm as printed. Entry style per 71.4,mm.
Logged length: 105,mm
